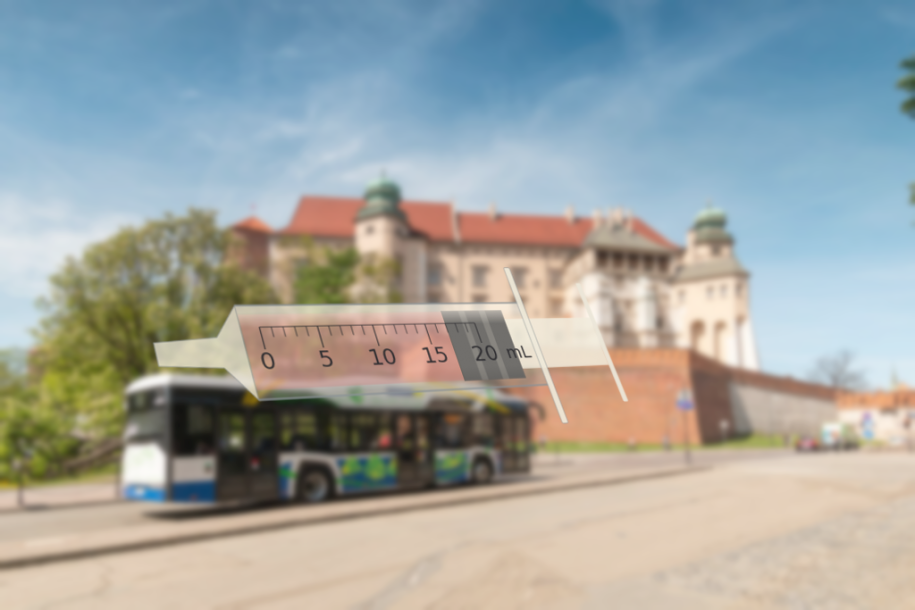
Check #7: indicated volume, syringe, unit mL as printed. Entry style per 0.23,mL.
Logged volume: 17,mL
